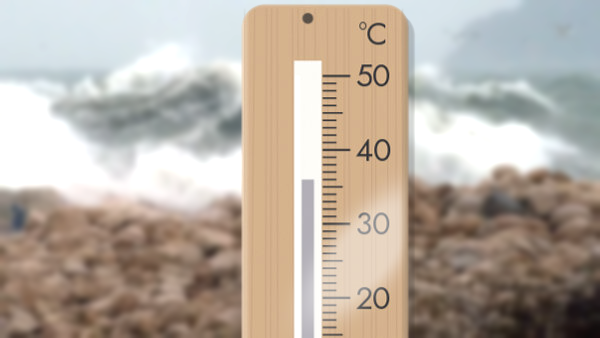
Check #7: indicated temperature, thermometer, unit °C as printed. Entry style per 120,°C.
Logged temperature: 36,°C
